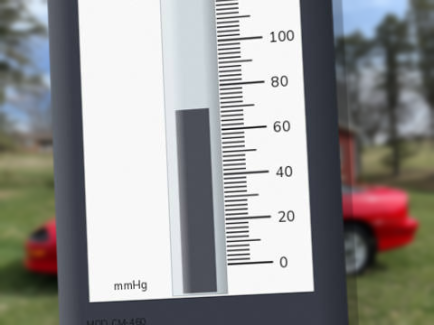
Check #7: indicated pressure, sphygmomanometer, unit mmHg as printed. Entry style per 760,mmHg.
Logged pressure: 70,mmHg
